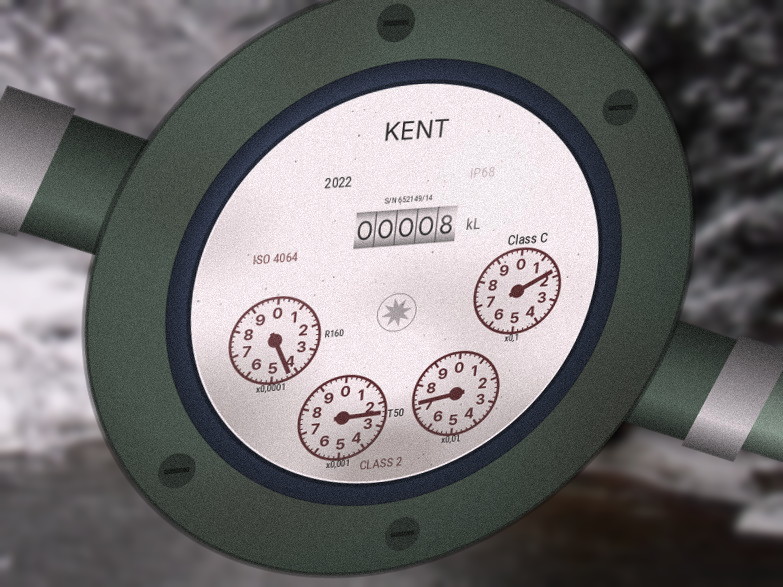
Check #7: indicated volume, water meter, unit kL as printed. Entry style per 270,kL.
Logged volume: 8.1724,kL
